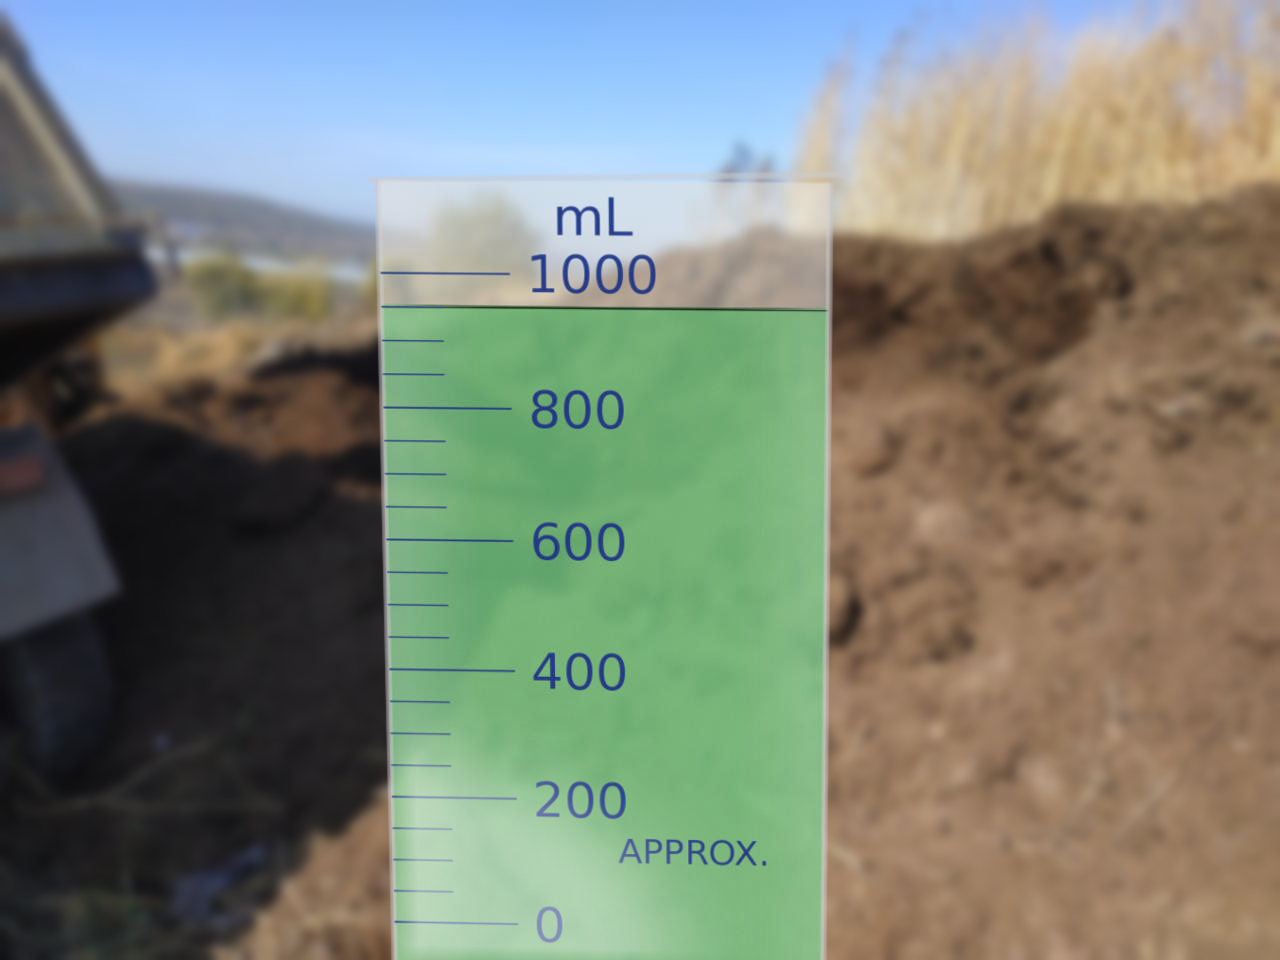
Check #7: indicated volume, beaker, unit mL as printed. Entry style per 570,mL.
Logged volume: 950,mL
